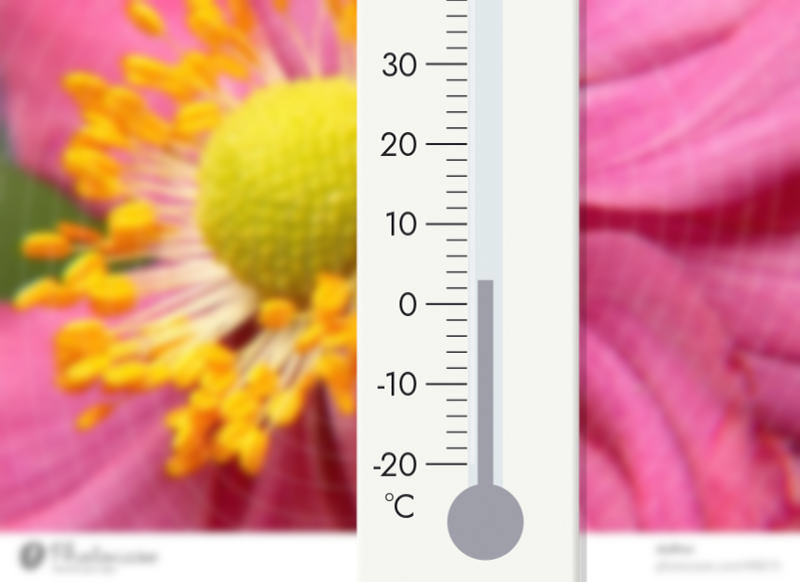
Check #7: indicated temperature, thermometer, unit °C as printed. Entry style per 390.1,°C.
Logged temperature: 3,°C
